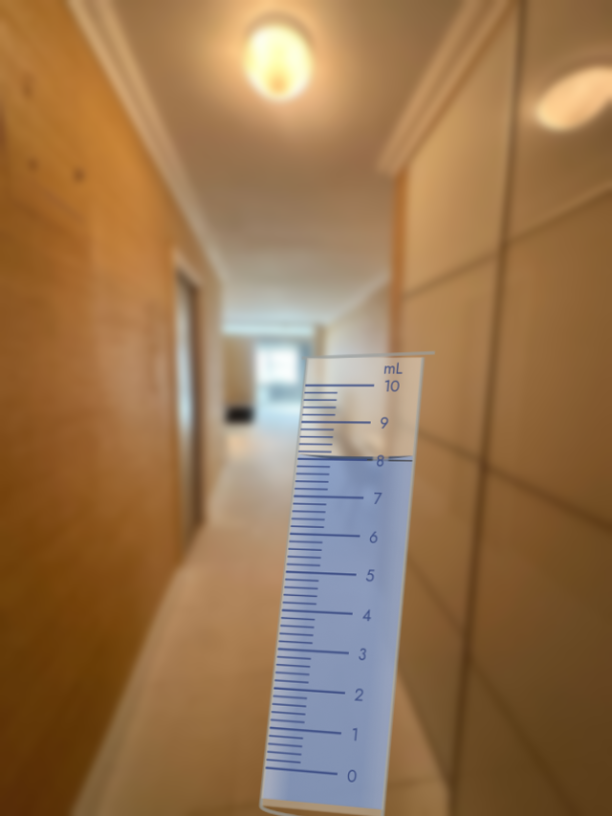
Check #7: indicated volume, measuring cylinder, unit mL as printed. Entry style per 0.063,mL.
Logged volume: 8,mL
